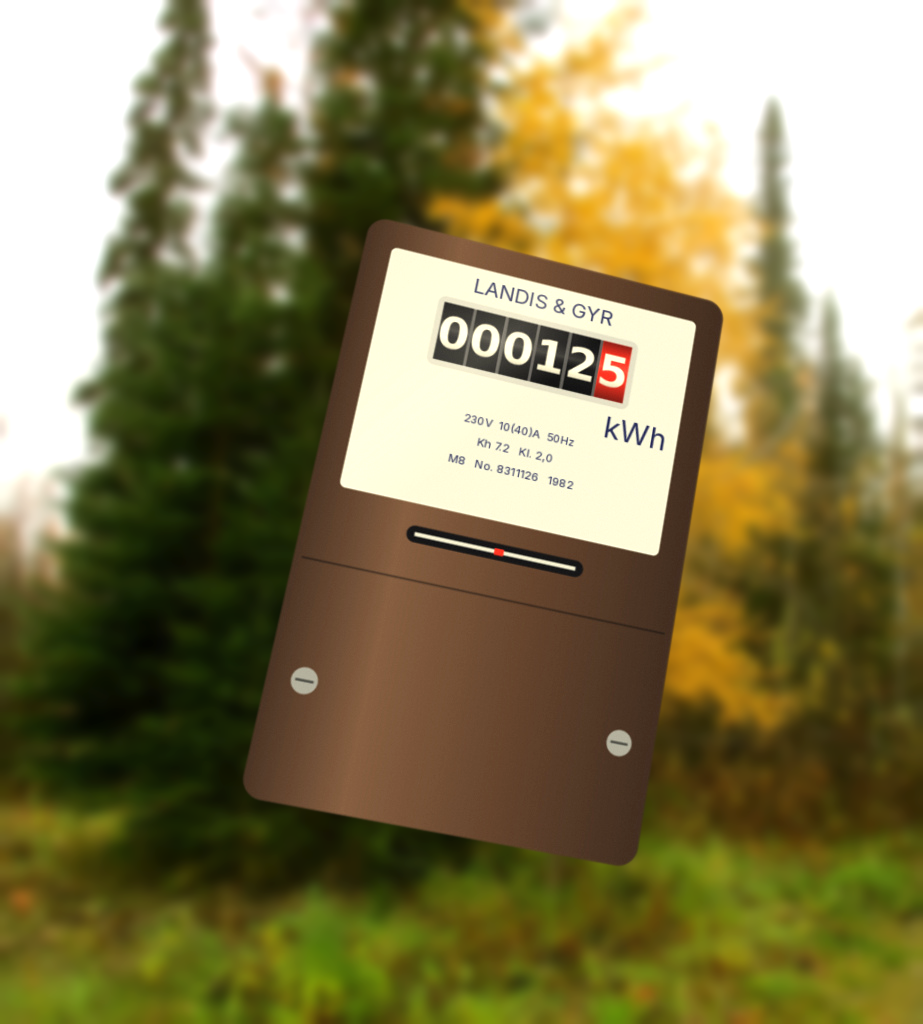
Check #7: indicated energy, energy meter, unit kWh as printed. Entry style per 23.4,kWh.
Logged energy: 12.5,kWh
